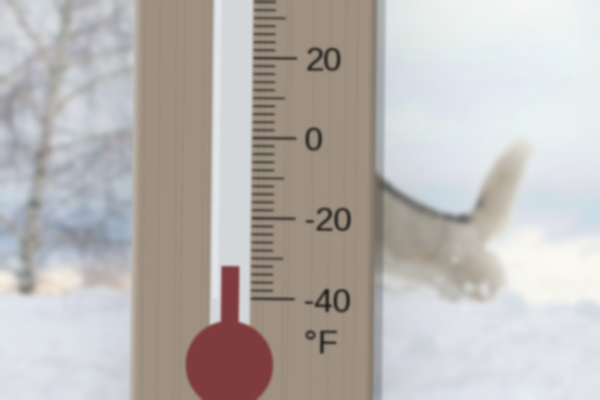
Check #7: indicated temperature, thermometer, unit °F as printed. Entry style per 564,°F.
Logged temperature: -32,°F
